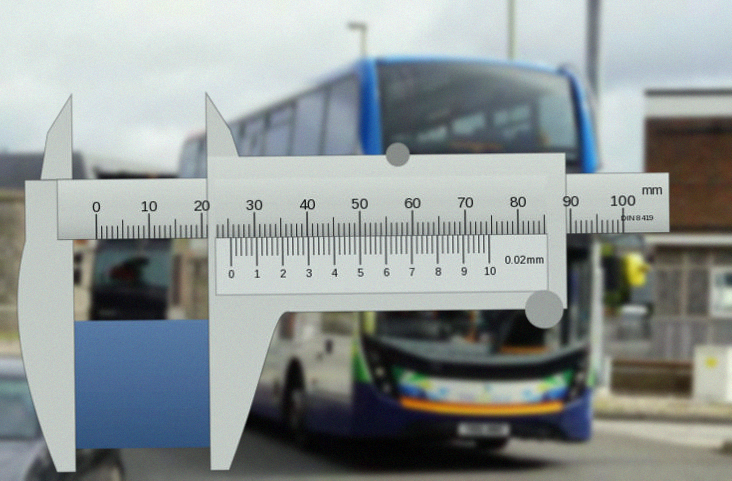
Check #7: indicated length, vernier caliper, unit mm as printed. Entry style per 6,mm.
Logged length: 25.5,mm
